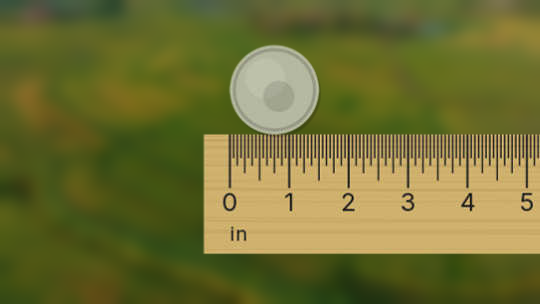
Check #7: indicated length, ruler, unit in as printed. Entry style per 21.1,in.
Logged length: 1.5,in
